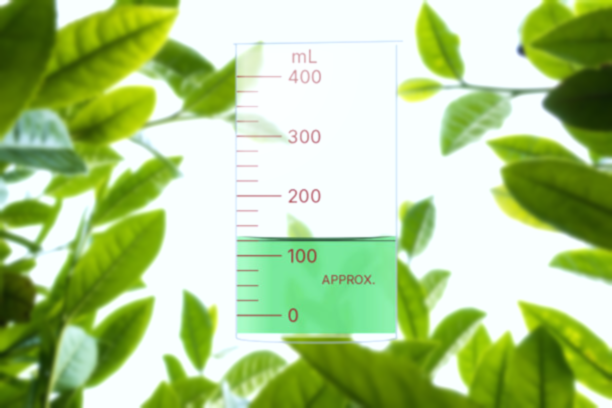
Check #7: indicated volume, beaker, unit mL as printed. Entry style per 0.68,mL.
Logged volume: 125,mL
